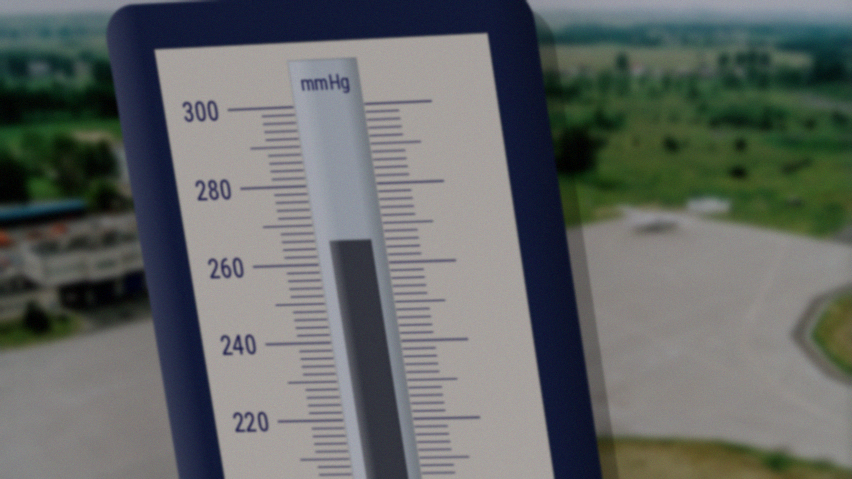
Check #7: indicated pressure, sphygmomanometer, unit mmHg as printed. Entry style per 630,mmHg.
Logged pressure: 266,mmHg
